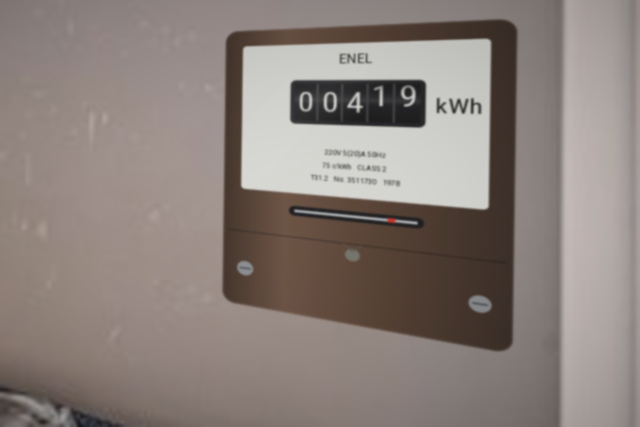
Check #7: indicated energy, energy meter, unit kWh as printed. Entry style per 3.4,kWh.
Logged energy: 419,kWh
